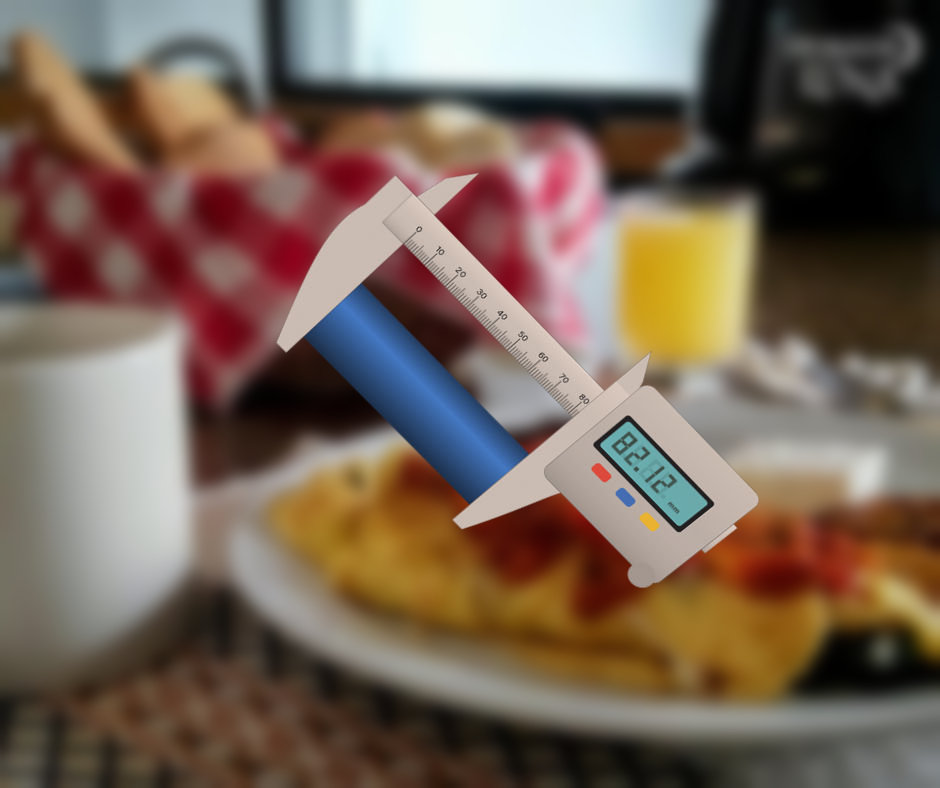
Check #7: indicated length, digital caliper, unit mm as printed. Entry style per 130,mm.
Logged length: 82.12,mm
